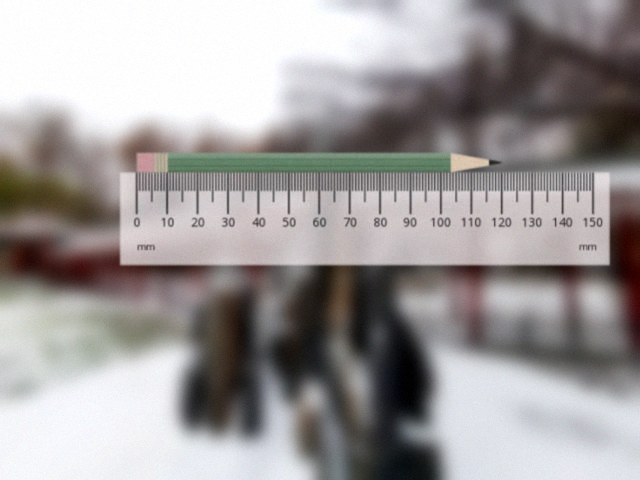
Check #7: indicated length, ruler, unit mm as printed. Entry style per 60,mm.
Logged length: 120,mm
